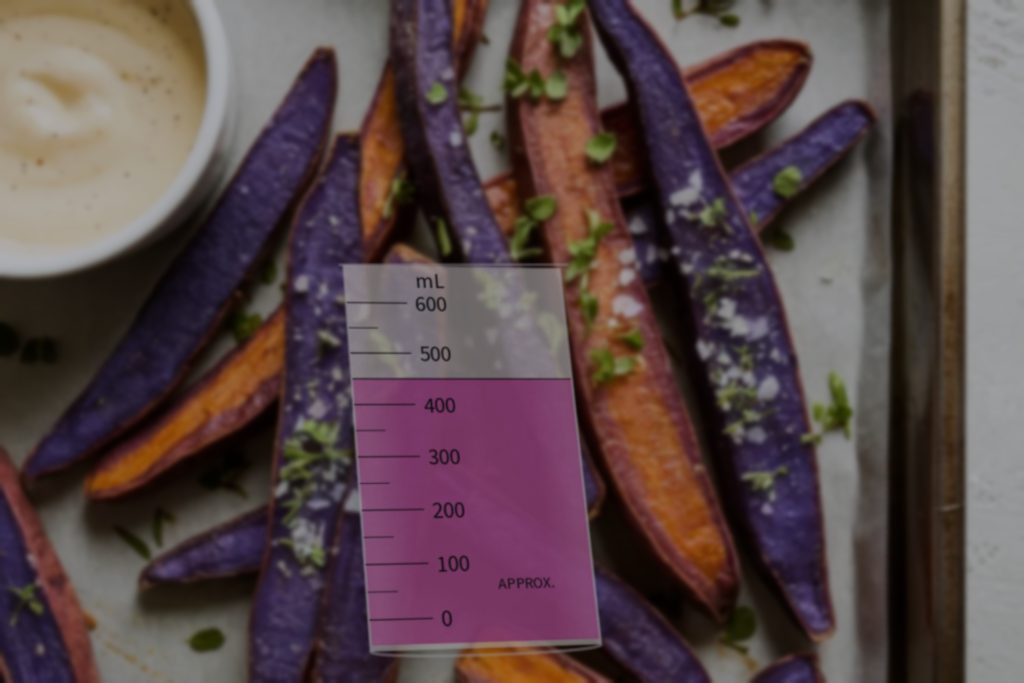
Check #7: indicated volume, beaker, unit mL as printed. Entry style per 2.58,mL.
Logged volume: 450,mL
